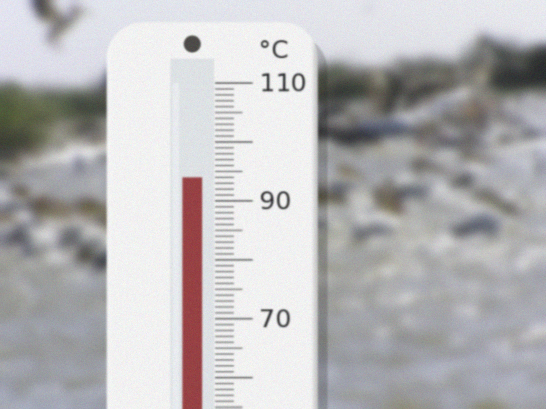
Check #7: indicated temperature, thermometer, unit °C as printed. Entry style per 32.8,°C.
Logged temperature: 94,°C
